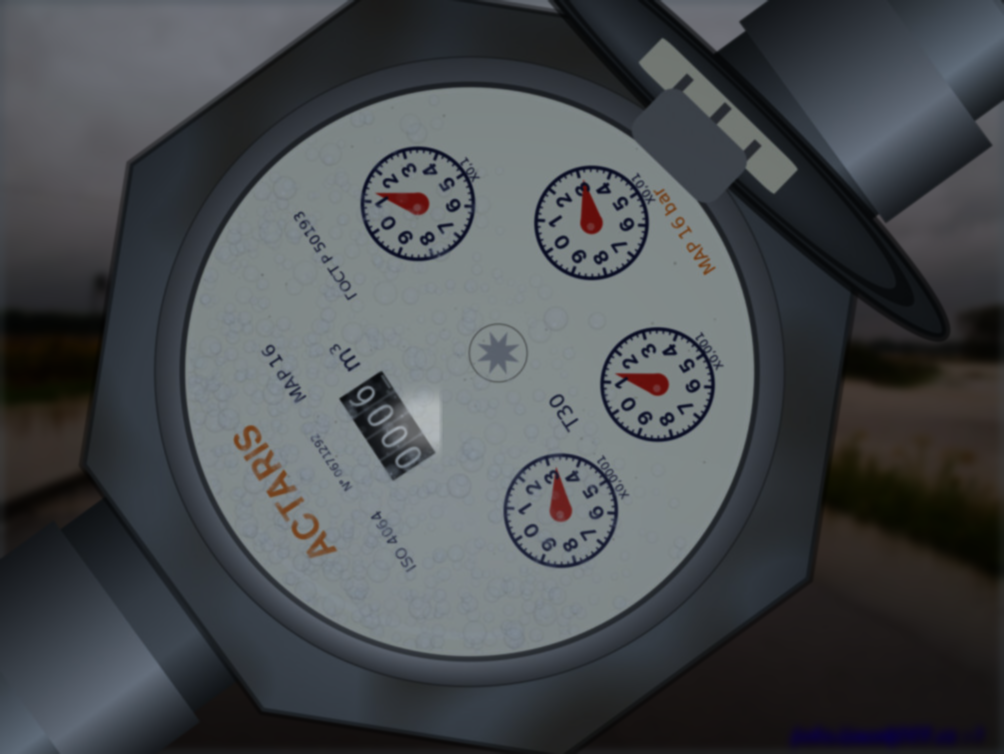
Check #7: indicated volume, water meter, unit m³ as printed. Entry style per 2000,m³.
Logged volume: 6.1313,m³
